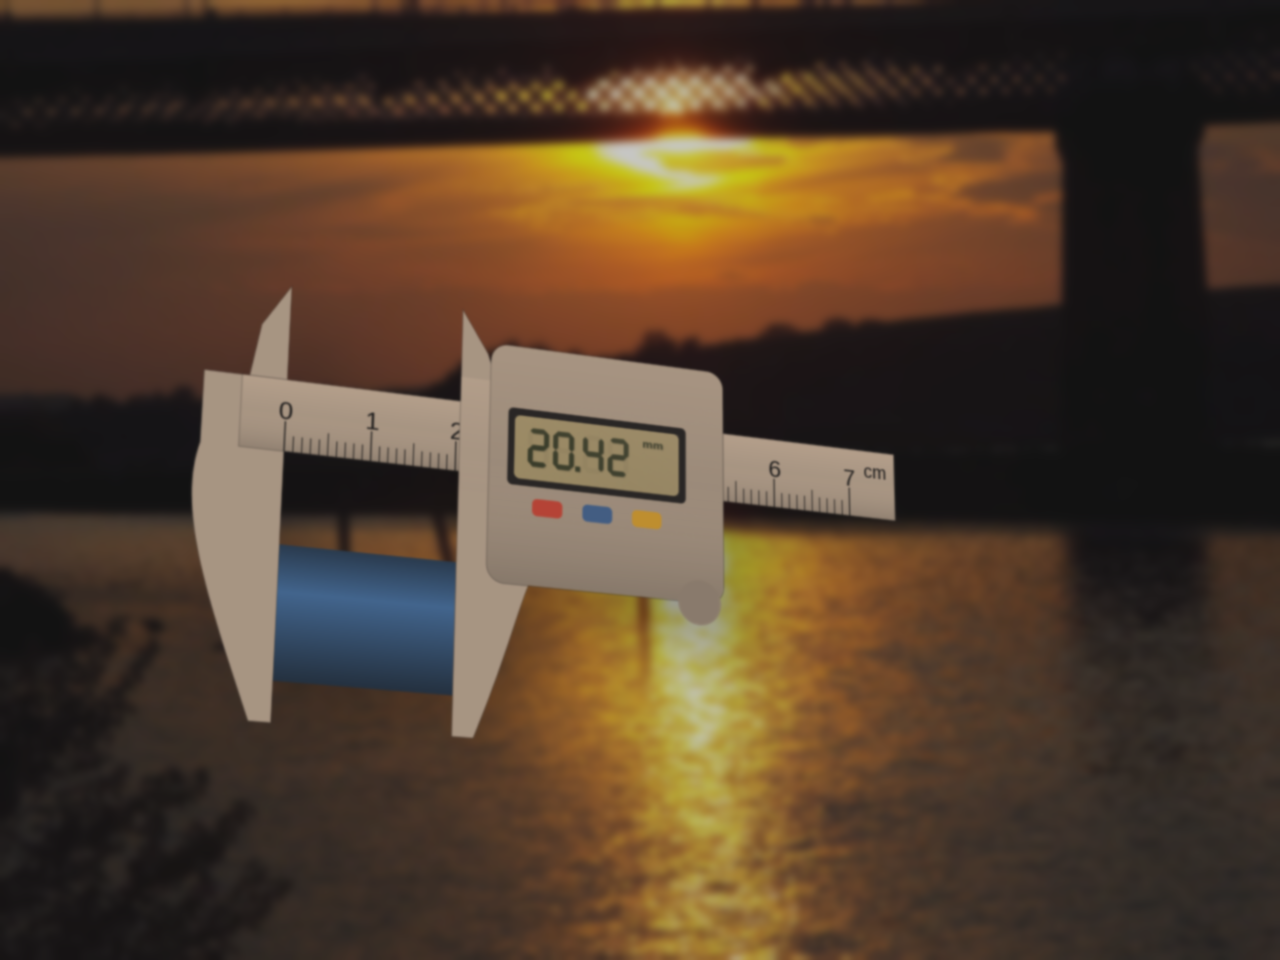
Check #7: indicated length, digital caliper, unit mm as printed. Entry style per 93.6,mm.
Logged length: 20.42,mm
